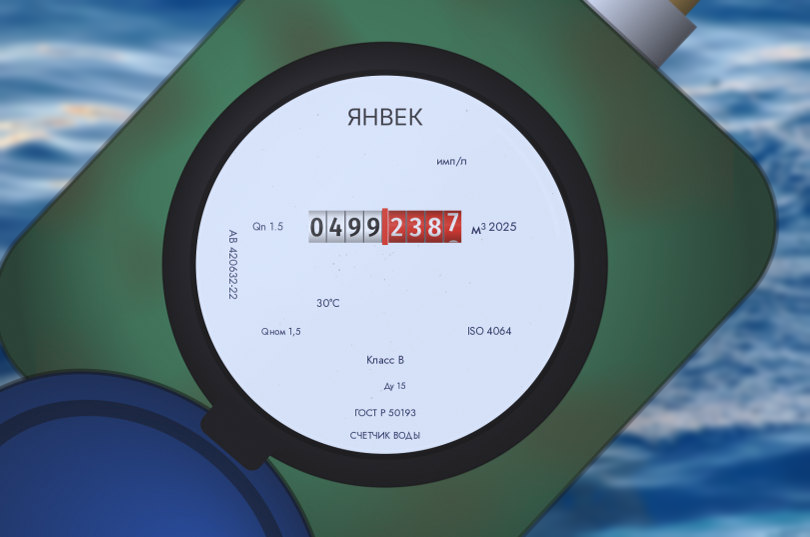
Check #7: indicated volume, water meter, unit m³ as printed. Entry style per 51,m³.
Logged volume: 499.2387,m³
